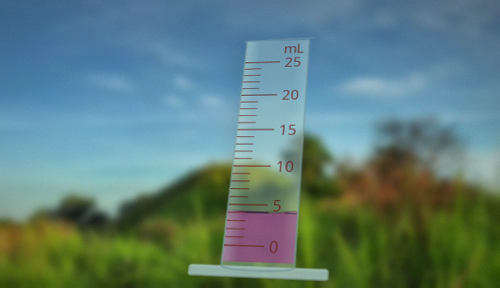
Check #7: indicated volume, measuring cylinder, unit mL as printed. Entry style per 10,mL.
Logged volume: 4,mL
